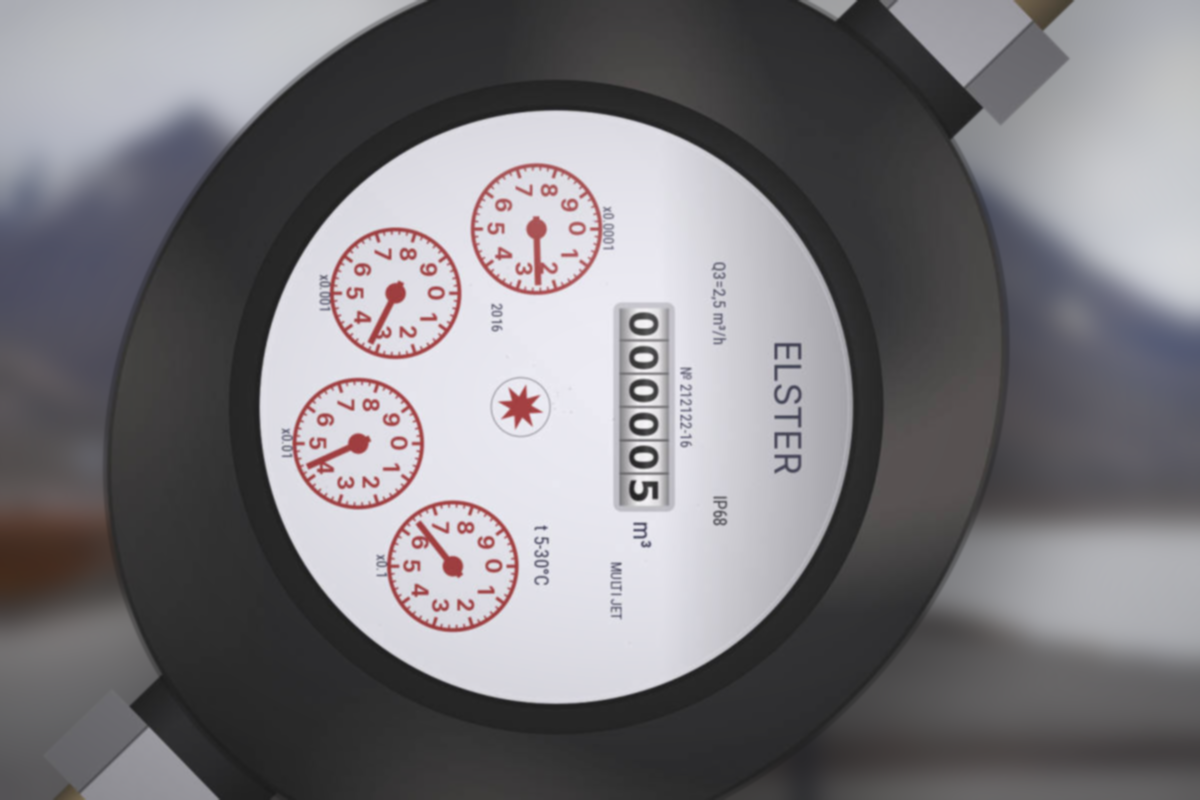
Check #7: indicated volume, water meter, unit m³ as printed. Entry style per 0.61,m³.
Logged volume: 5.6432,m³
